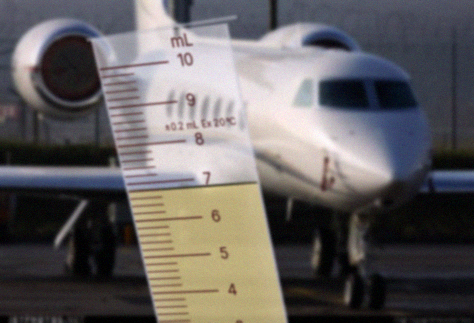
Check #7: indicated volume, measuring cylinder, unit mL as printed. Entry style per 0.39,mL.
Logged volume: 6.8,mL
